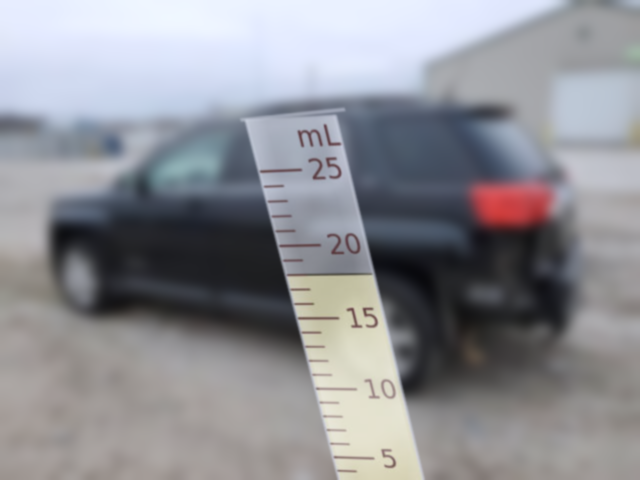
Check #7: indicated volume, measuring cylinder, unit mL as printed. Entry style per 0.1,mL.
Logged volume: 18,mL
